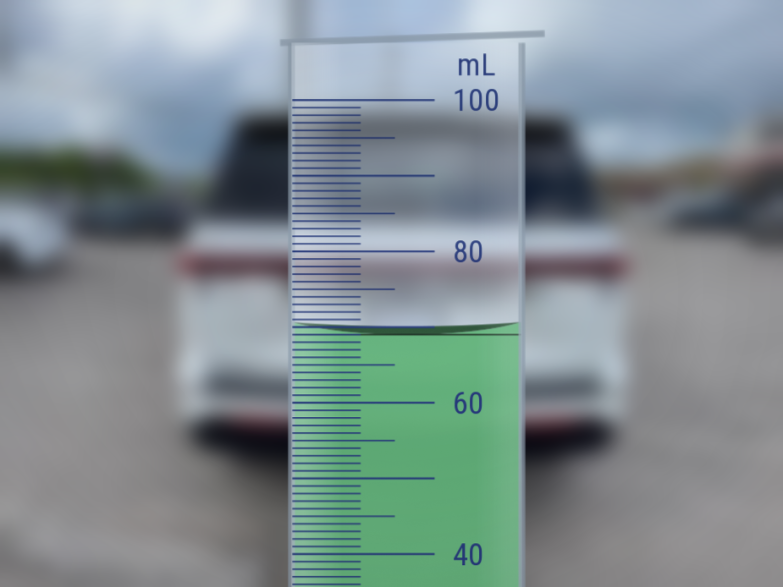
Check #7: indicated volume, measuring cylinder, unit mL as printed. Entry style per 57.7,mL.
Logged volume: 69,mL
